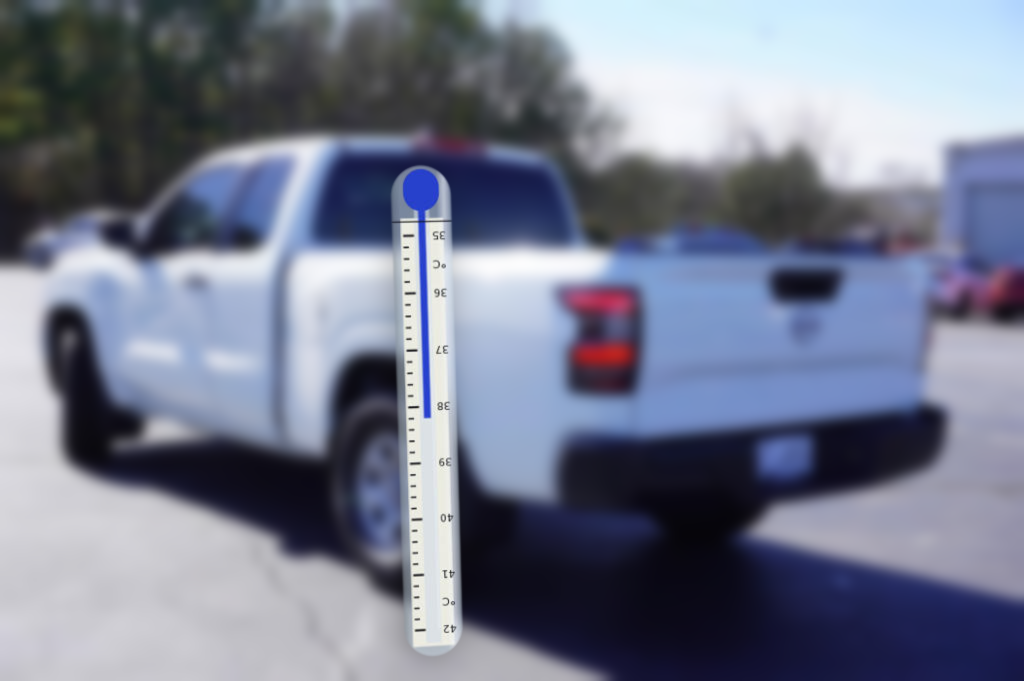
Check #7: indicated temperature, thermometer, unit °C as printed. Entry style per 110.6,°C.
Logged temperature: 38.2,°C
